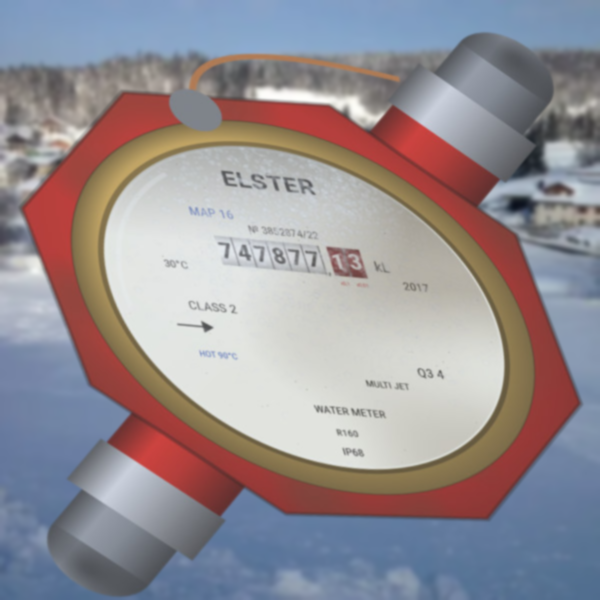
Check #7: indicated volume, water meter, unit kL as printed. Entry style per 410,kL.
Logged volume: 747877.13,kL
